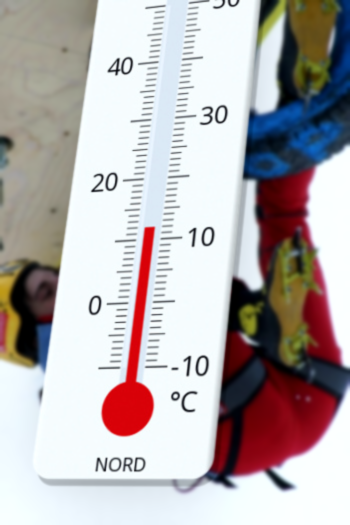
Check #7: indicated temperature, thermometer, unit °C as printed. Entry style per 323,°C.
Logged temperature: 12,°C
